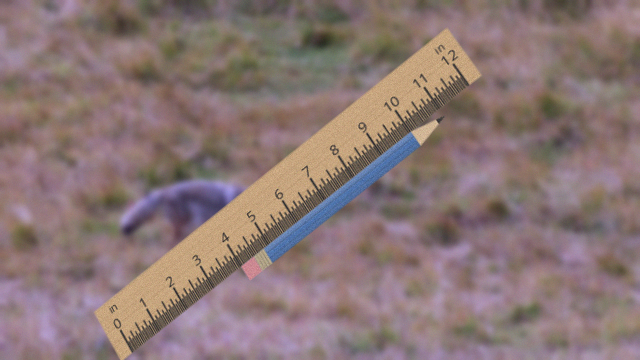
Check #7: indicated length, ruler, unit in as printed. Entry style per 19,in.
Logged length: 7,in
